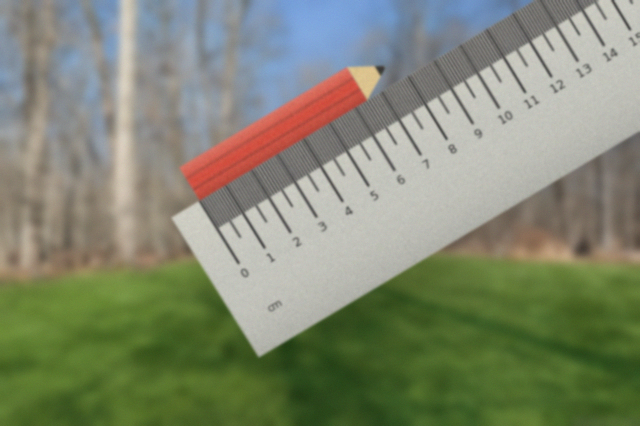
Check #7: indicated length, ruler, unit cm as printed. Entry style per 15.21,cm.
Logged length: 7.5,cm
